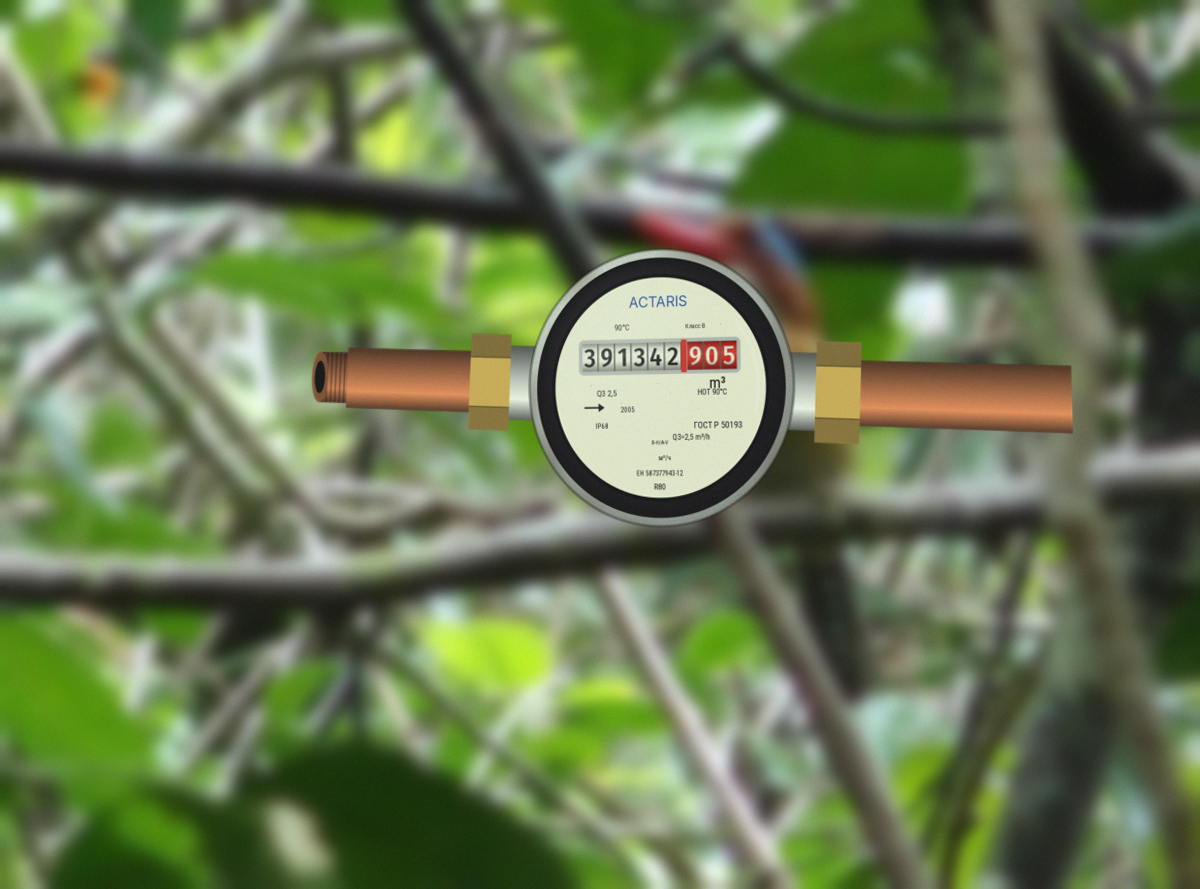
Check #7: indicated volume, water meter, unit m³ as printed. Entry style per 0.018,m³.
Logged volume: 391342.905,m³
